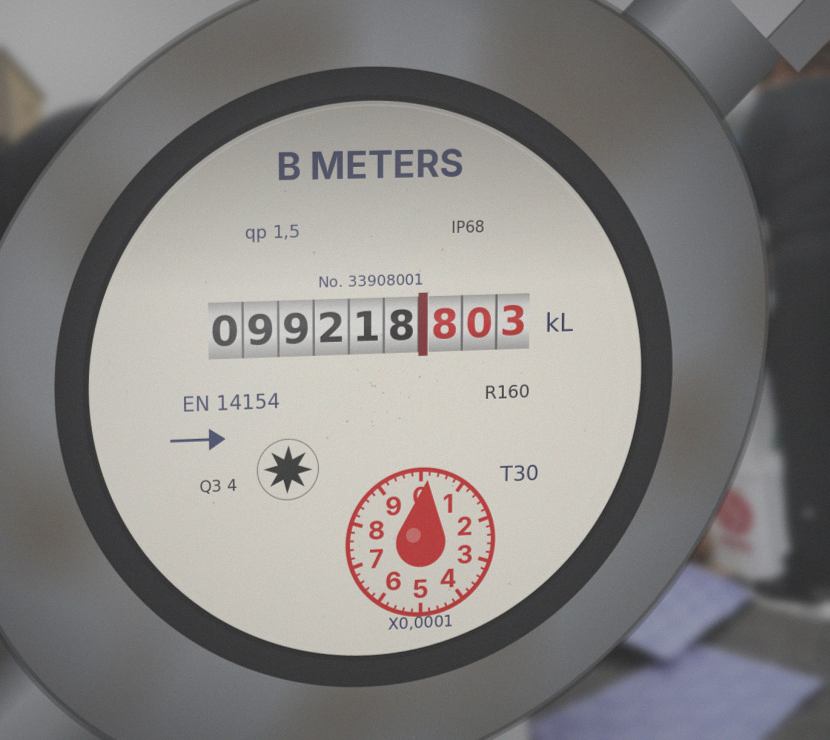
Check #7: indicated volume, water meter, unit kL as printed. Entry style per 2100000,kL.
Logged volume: 99218.8030,kL
